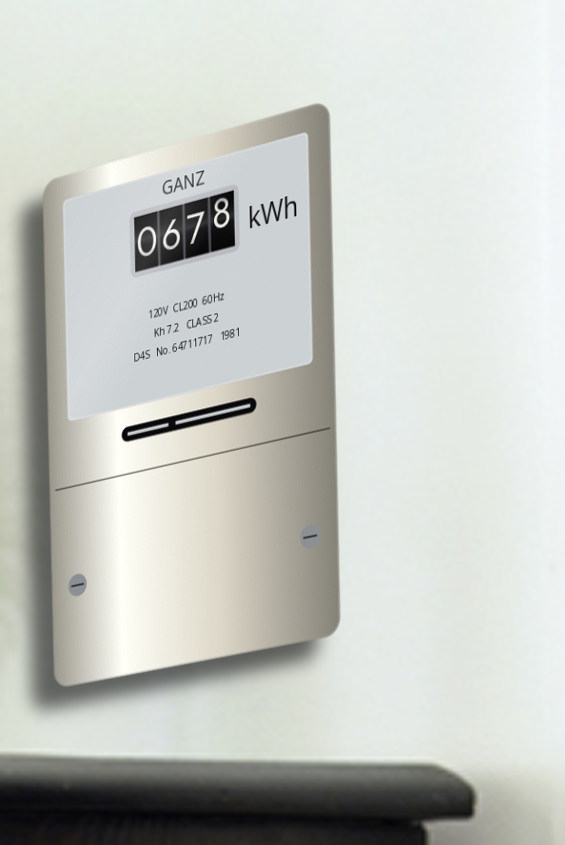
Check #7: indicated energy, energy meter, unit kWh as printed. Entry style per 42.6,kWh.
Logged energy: 678,kWh
